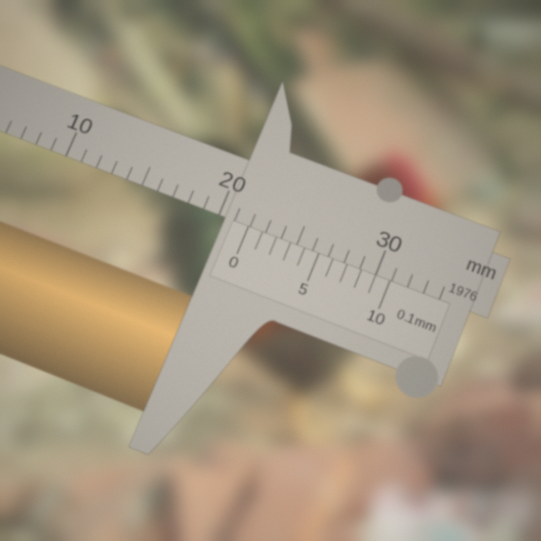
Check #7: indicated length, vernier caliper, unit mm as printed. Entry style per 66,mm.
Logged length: 21.9,mm
